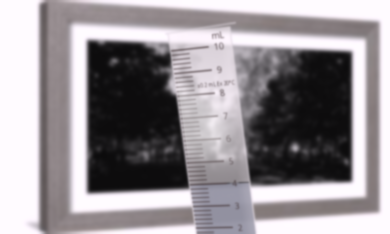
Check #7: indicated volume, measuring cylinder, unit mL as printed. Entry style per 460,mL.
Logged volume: 4,mL
